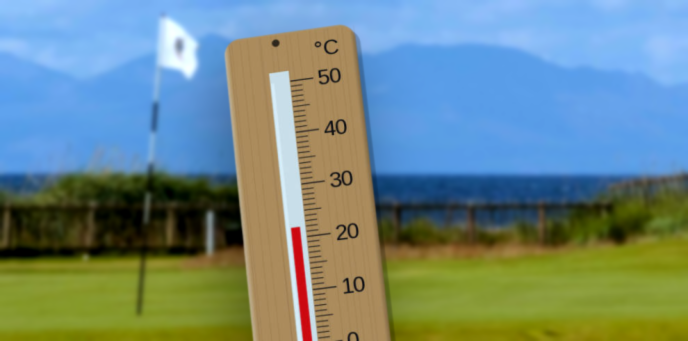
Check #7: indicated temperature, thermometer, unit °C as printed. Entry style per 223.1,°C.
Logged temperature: 22,°C
